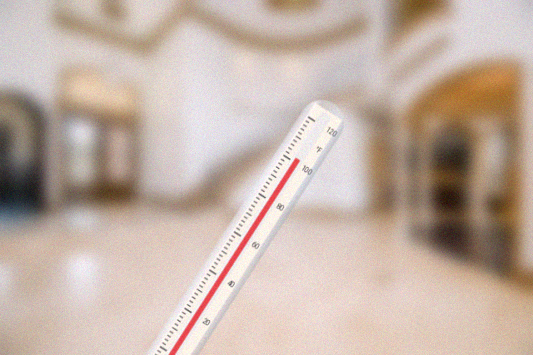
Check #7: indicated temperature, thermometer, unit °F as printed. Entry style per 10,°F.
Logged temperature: 102,°F
